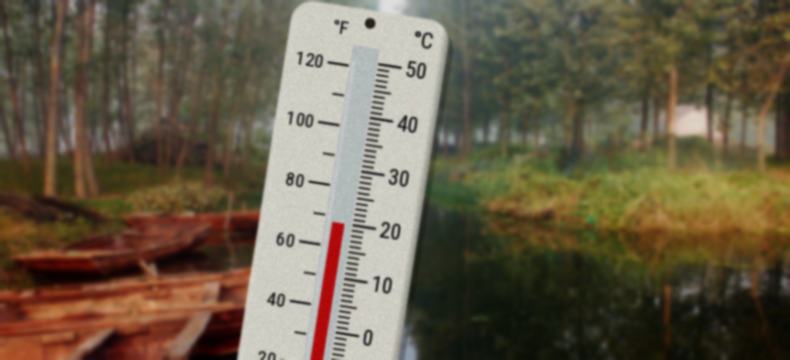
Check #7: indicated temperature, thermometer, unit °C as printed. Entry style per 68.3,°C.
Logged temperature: 20,°C
